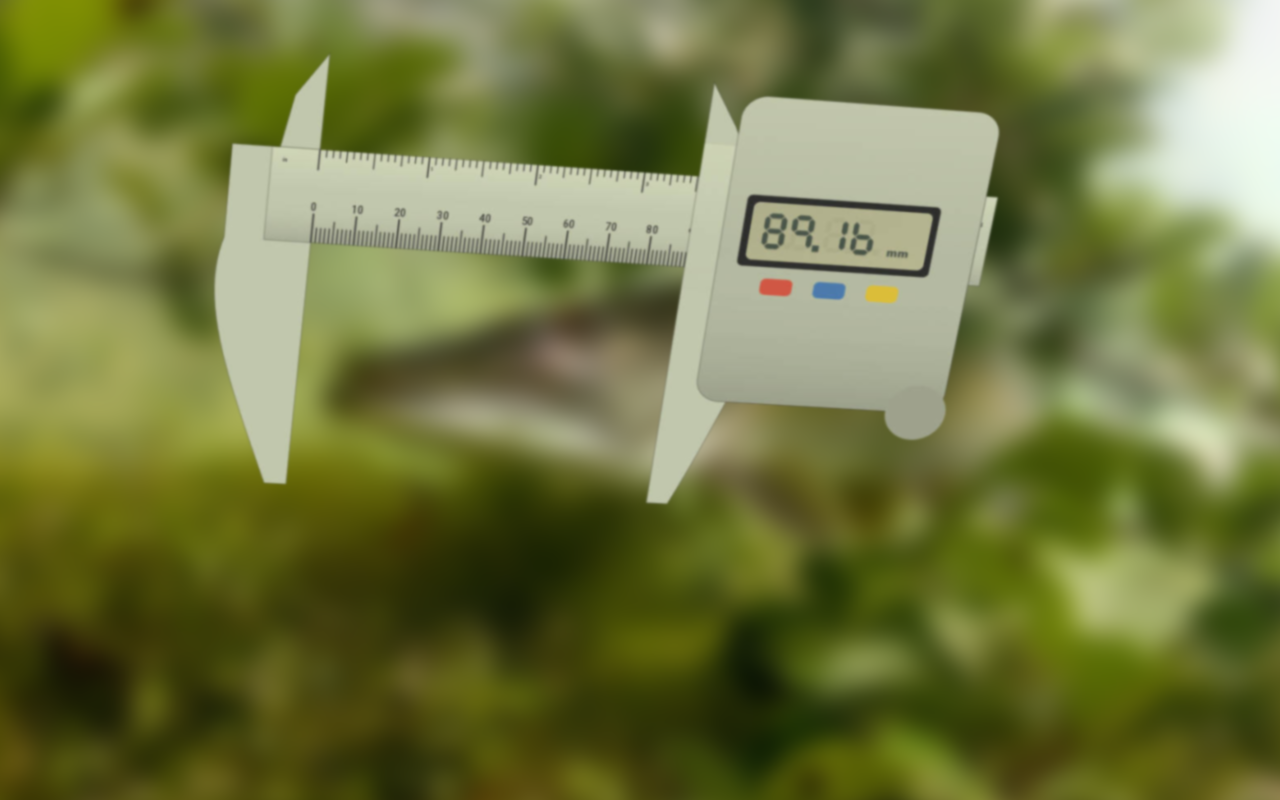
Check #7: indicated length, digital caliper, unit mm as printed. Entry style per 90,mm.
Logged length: 89.16,mm
